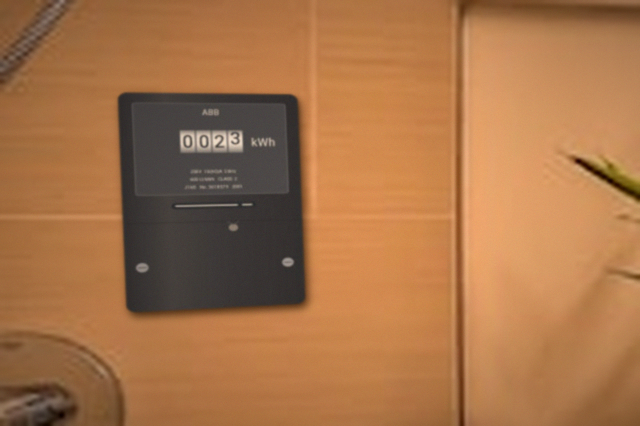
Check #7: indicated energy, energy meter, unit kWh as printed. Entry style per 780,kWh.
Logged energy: 23,kWh
